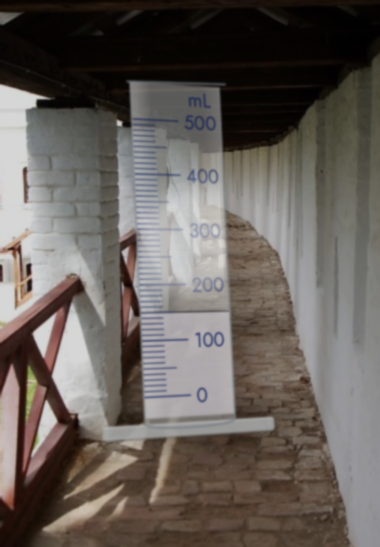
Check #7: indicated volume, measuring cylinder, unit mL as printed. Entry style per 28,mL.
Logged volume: 150,mL
